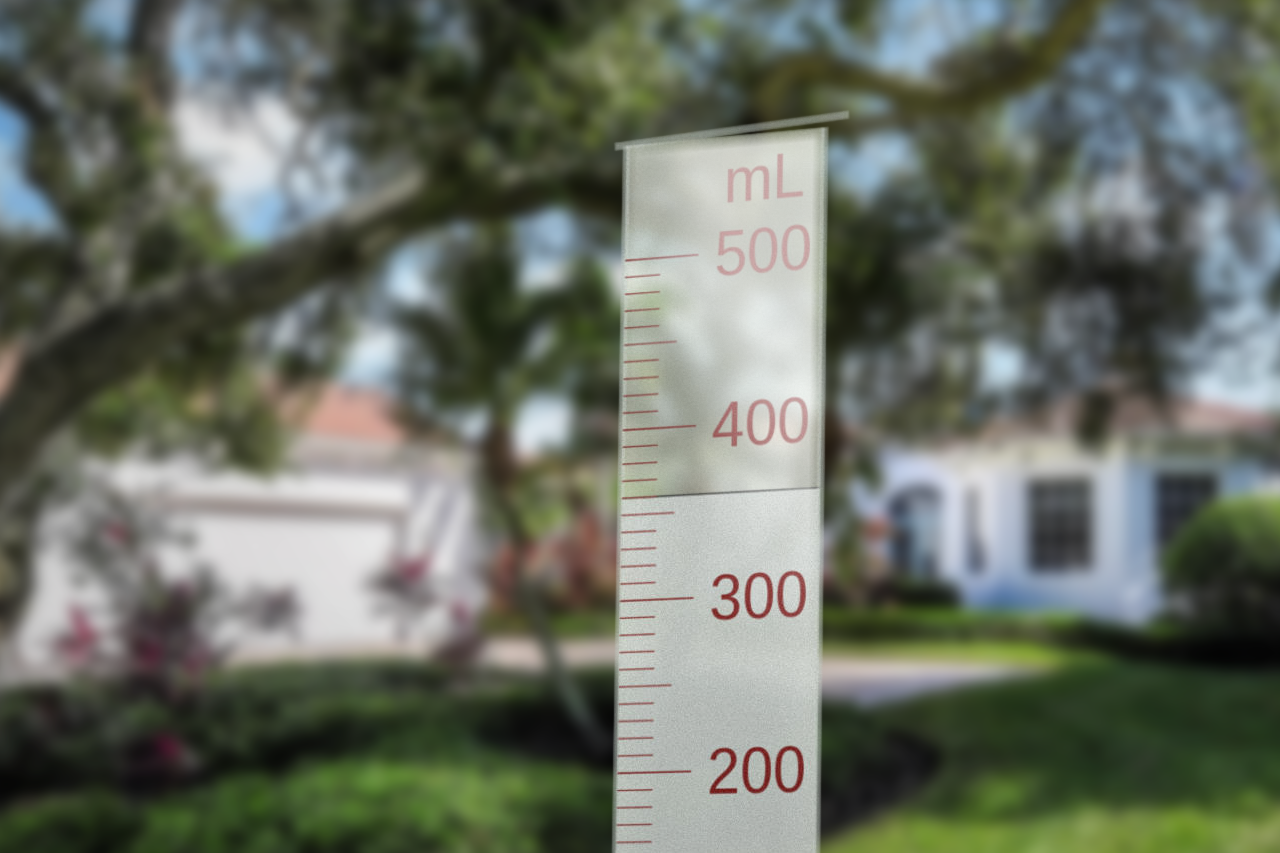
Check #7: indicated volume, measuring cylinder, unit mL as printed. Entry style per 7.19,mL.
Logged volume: 360,mL
